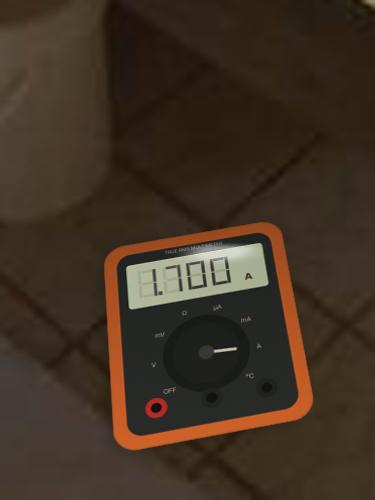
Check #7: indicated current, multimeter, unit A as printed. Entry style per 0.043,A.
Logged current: 1.700,A
